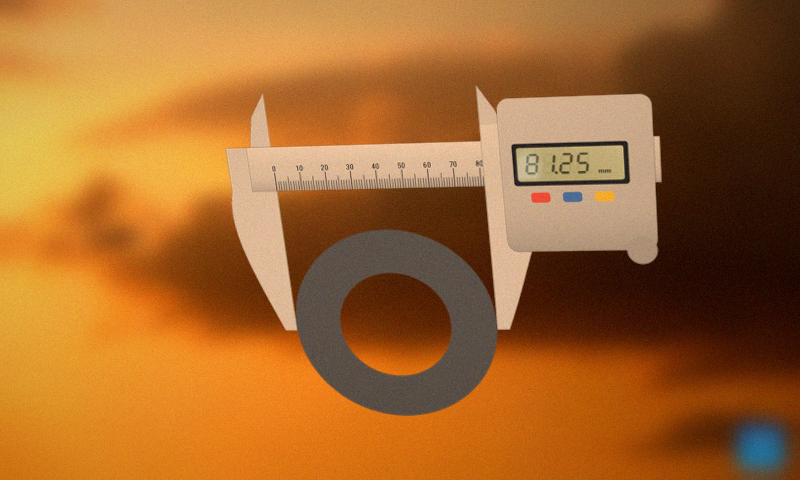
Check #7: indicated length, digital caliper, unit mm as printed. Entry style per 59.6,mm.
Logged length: 81.25,mm
